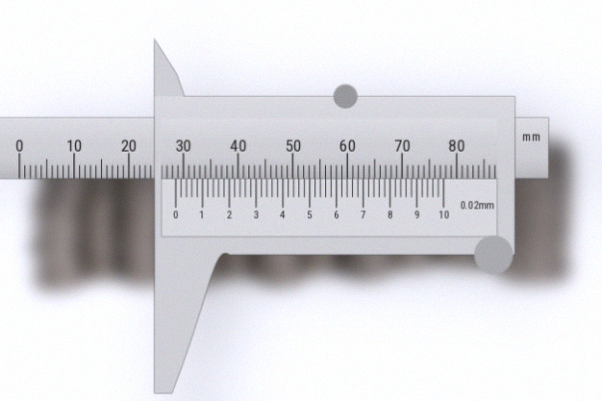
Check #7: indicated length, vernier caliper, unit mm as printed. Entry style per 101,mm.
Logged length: 28.6,mm
